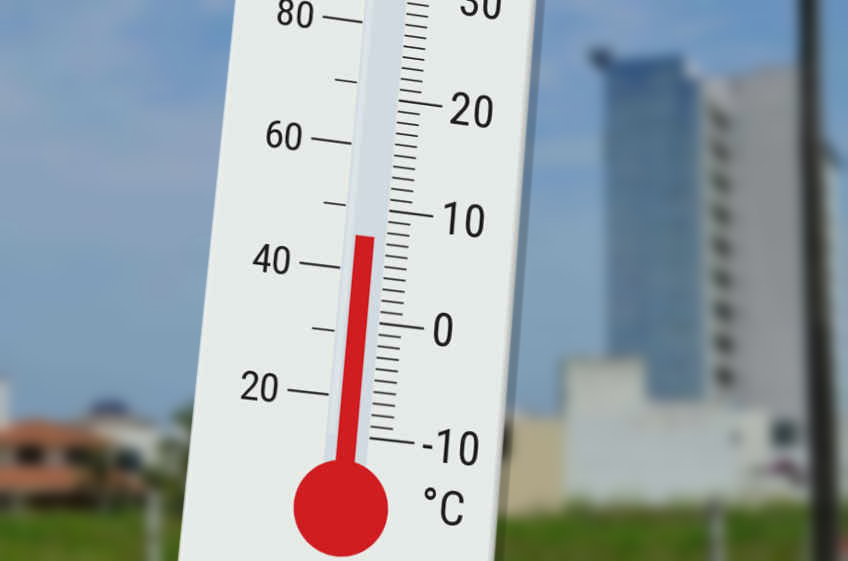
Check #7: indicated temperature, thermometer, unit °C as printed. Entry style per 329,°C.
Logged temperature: 7.5,°C
